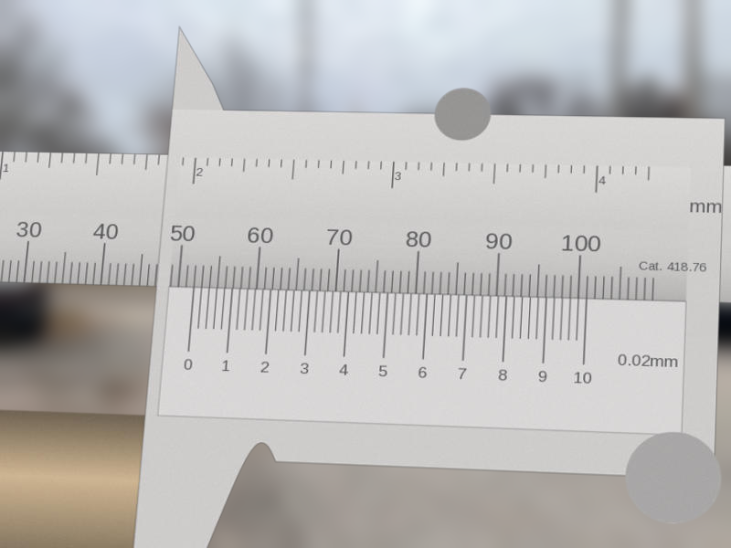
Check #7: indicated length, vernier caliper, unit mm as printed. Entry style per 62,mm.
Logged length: 52.0,mm
